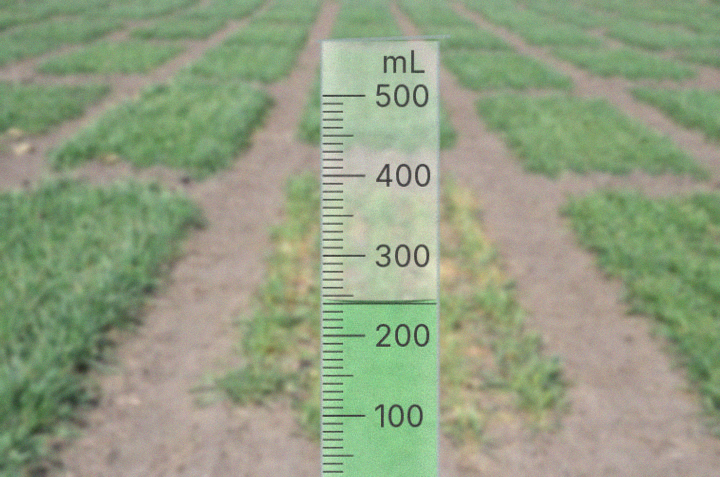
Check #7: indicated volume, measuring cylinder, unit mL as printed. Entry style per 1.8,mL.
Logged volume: 240,mL
